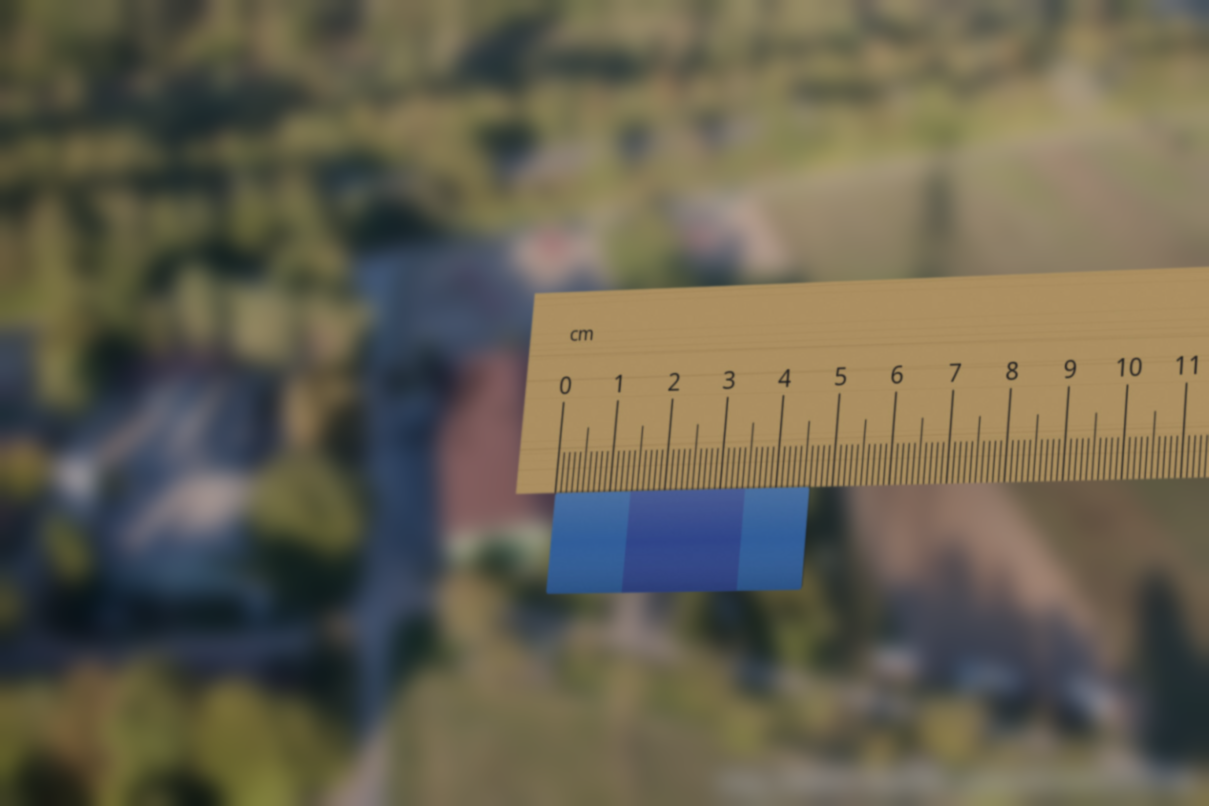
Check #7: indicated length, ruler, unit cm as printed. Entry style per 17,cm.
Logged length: 4.6,cm
